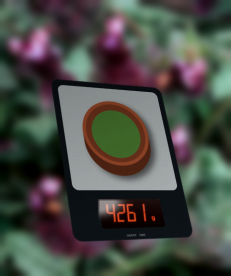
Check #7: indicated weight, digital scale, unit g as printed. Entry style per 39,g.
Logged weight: 4261,g
